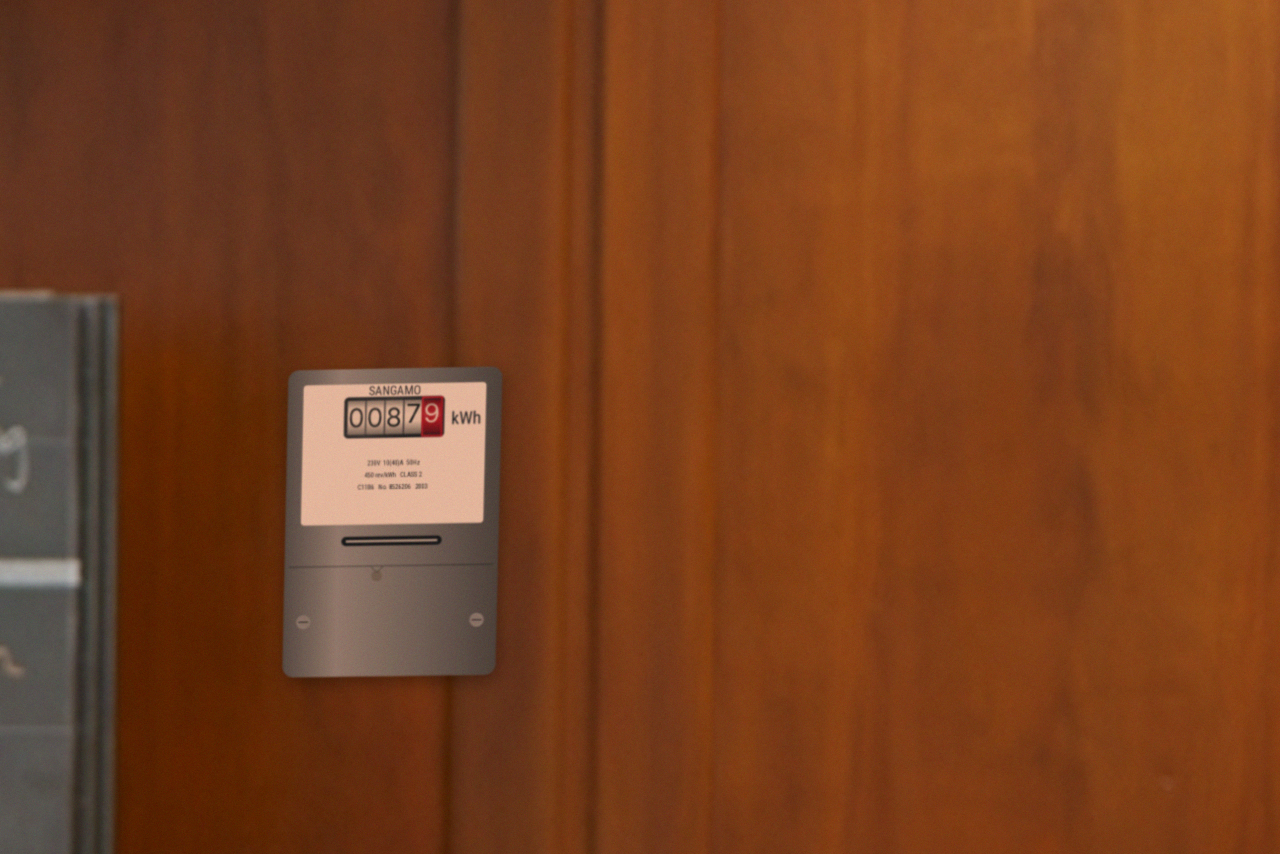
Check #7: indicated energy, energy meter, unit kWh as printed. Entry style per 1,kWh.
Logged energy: 87.9,kWh
